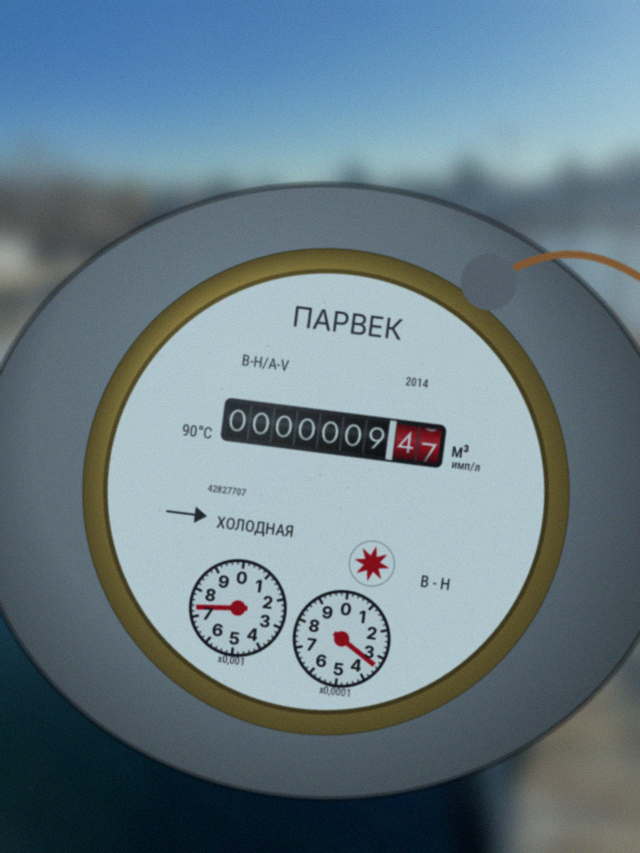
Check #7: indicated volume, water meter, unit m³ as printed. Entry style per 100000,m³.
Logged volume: 9.4673,m³
